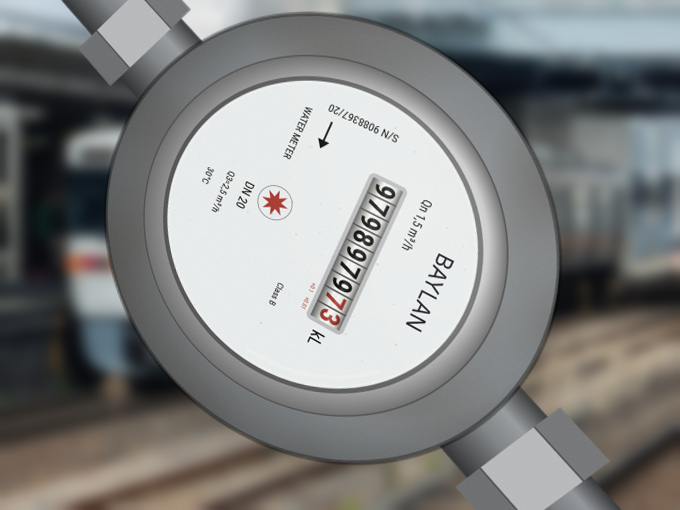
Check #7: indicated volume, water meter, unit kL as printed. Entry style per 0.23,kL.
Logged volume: 9798979.73,kL
